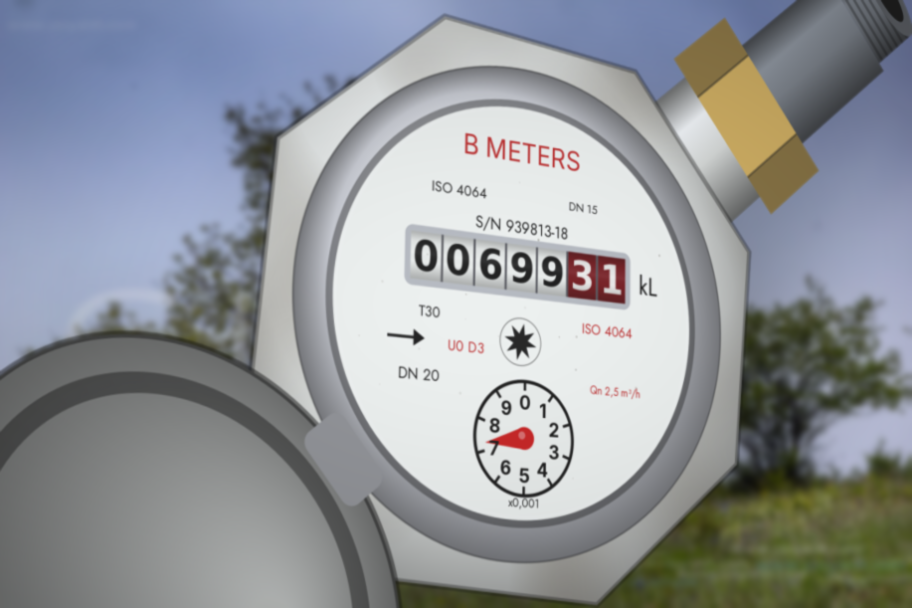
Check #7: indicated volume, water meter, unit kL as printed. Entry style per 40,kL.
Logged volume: 699.317,kL
